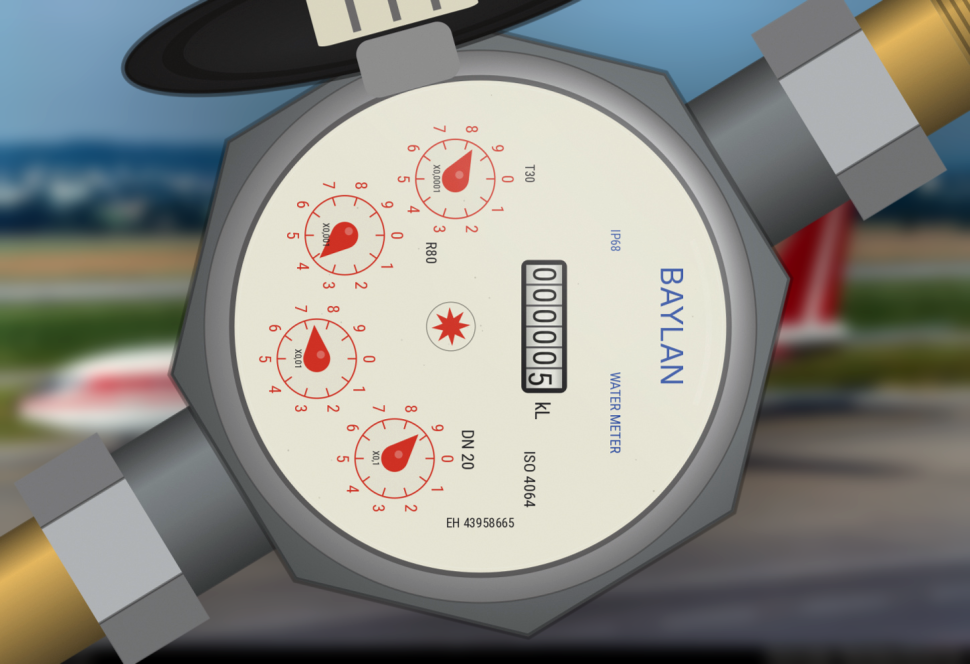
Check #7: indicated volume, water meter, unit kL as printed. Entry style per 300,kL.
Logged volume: 4.8738,kL
